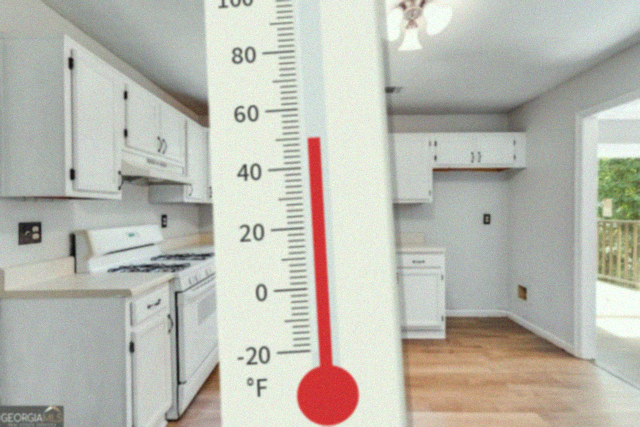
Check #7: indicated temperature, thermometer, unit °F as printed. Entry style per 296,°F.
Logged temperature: 50,°F
